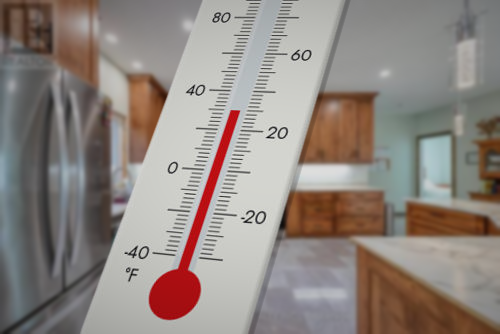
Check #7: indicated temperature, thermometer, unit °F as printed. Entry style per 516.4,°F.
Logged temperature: 30,°F
